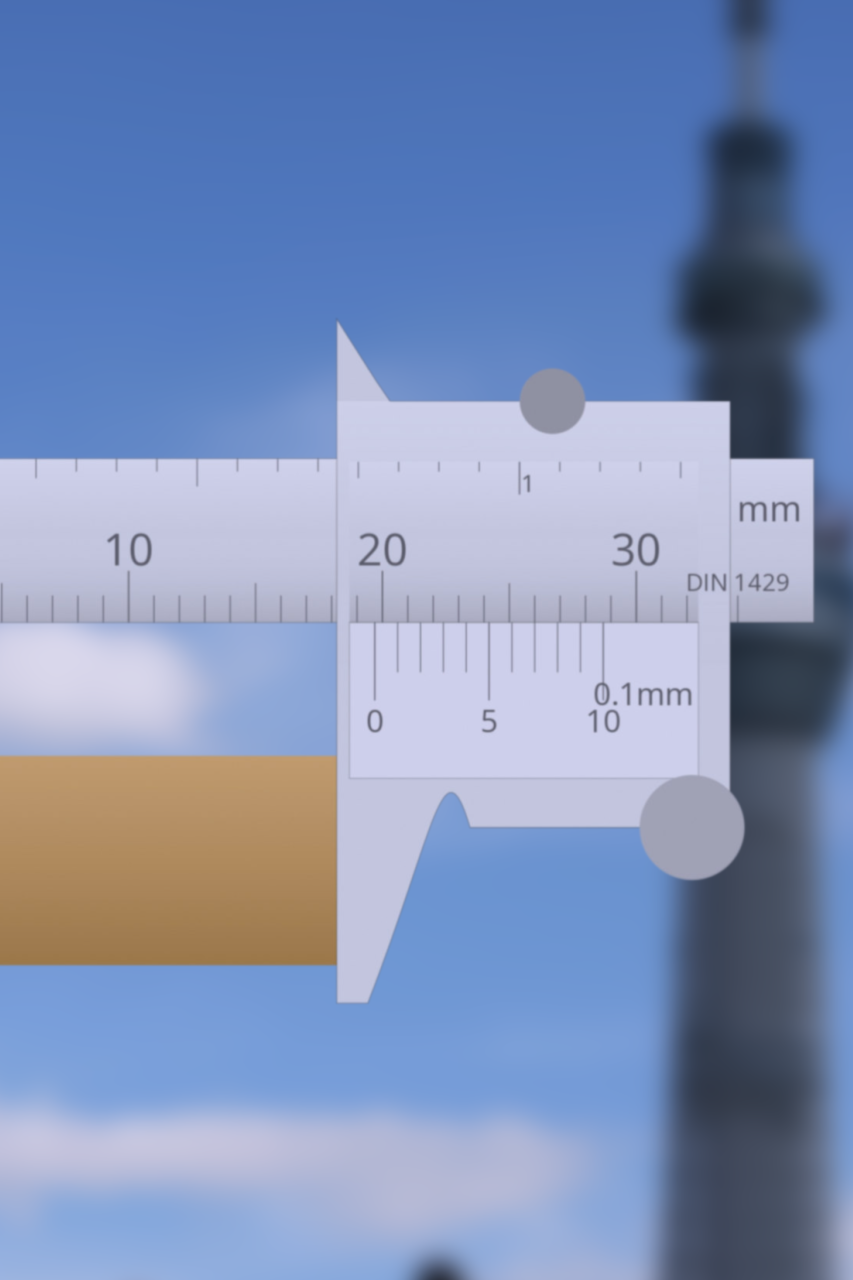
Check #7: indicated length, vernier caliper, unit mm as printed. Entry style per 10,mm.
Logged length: 19.7,mm
